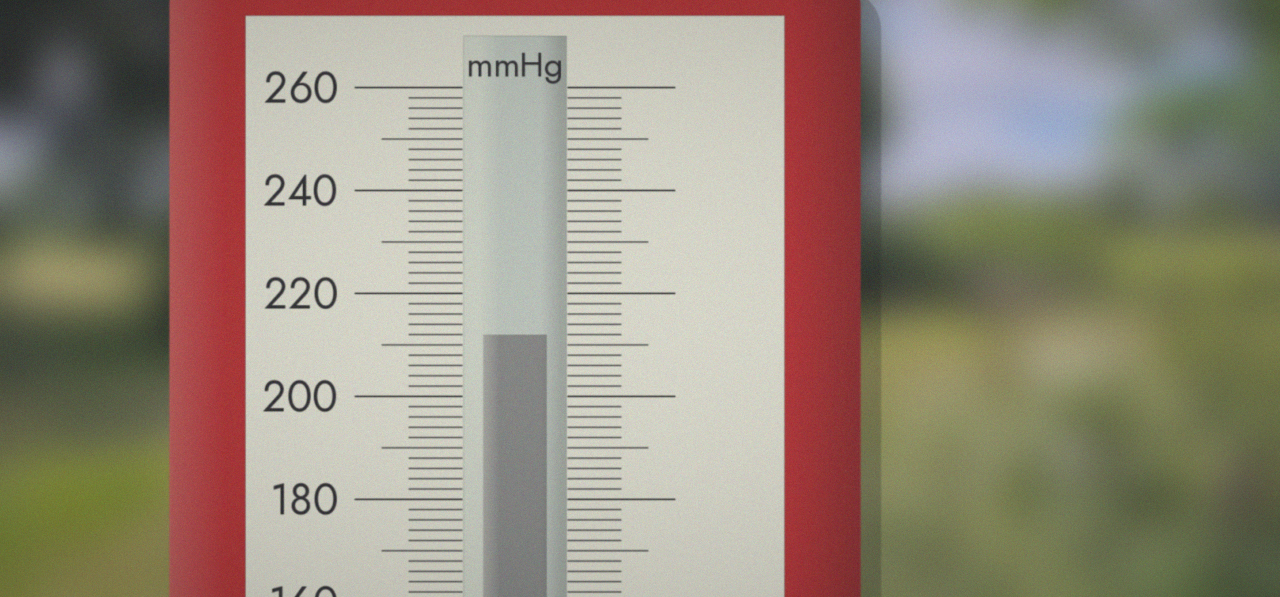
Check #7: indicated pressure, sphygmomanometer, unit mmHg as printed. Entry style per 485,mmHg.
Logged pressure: 212,mmHg
